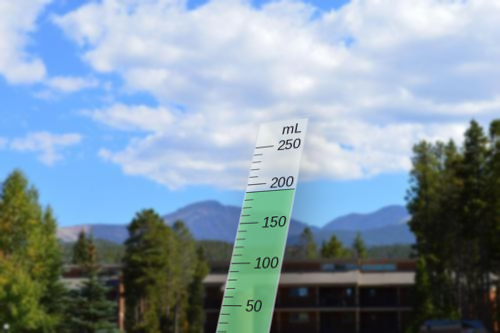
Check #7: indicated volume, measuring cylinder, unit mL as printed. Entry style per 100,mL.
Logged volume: 190,mL
